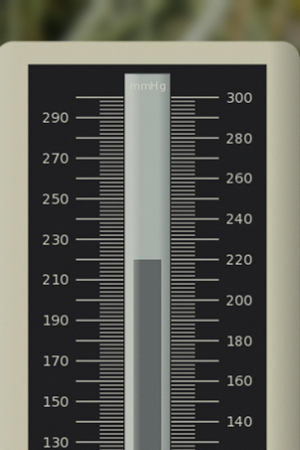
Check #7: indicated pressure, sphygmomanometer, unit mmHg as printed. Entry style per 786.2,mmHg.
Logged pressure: 220,mmHg
